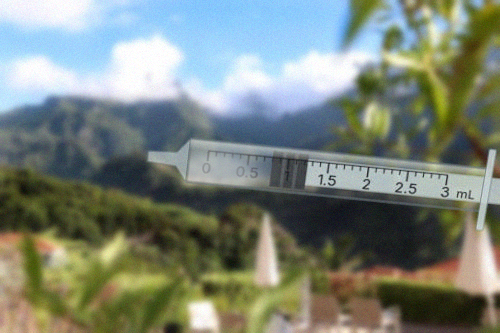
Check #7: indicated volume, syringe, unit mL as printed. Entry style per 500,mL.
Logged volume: 0.8,mL
